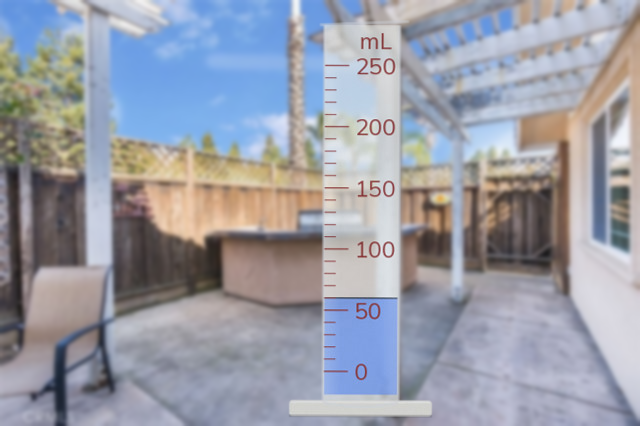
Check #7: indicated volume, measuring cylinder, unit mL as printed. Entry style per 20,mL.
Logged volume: 60,mL
